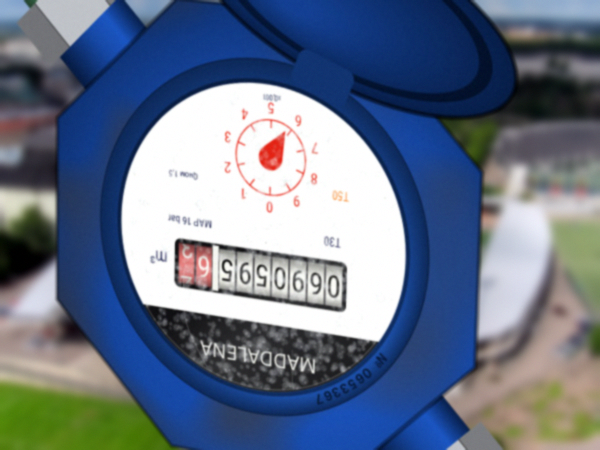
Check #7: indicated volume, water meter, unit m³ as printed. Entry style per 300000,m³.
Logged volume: 690595.625,m³
